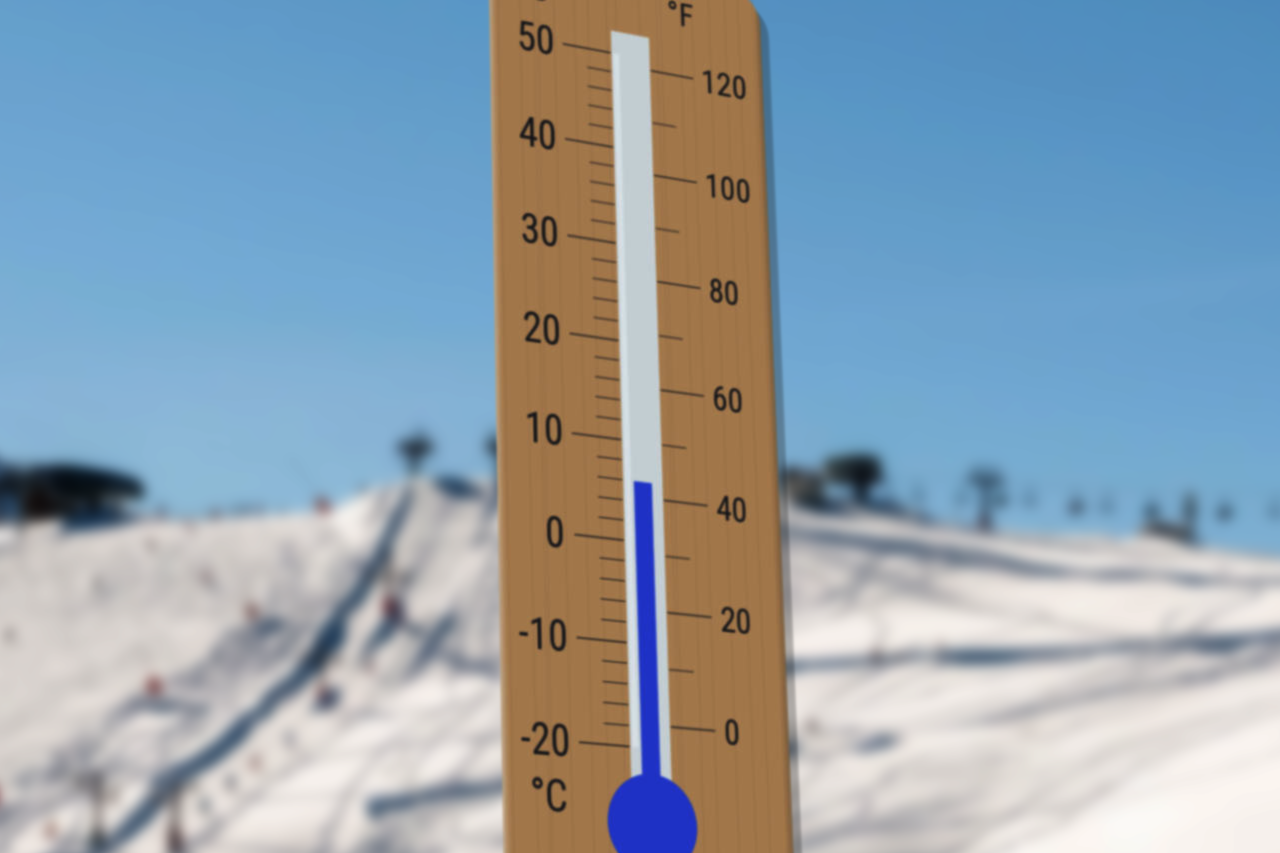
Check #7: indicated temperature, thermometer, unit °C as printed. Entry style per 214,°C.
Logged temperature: 6,°C
